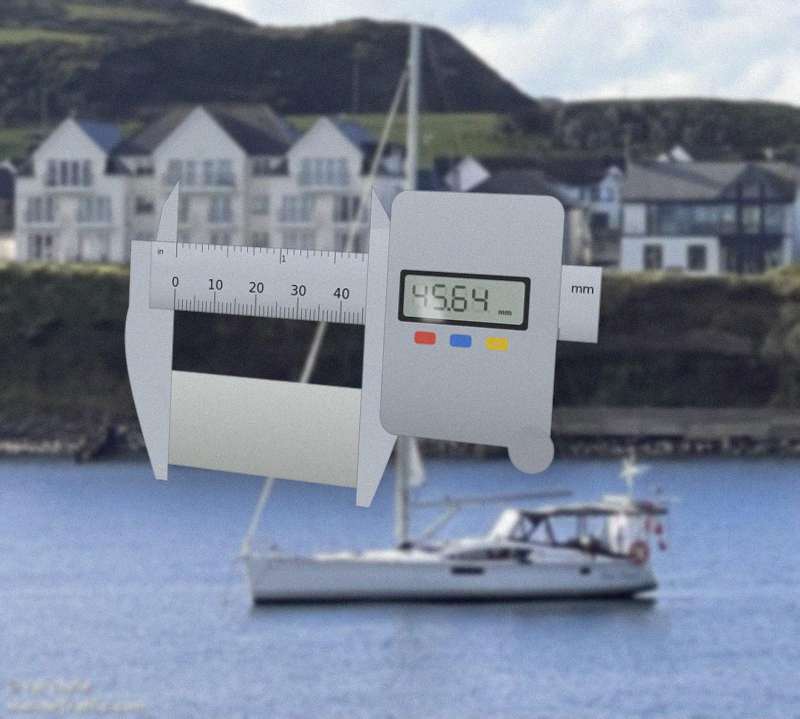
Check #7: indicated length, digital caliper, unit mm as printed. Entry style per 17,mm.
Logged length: 45.64,mm
